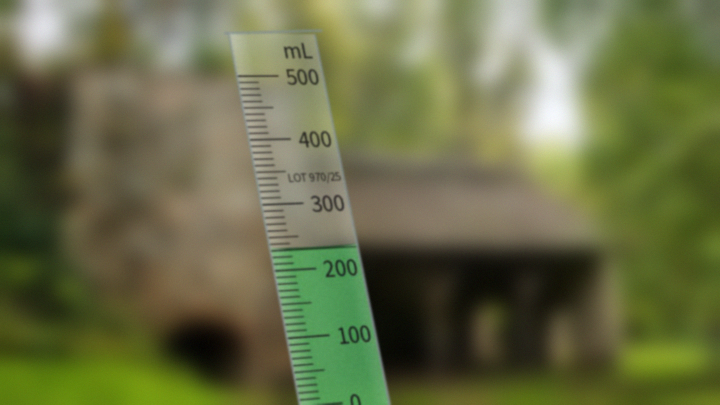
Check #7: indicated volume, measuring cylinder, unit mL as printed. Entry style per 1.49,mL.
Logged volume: 230,mL
